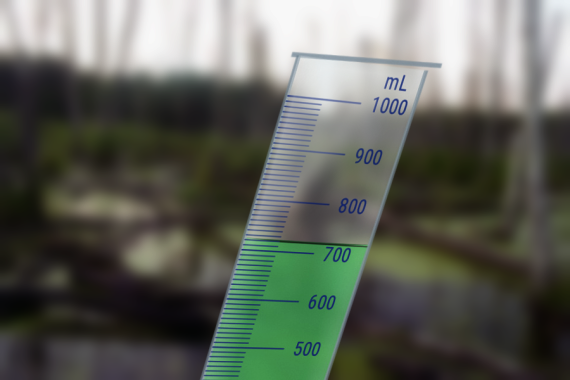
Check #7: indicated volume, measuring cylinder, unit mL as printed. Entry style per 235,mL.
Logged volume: 720,mL
